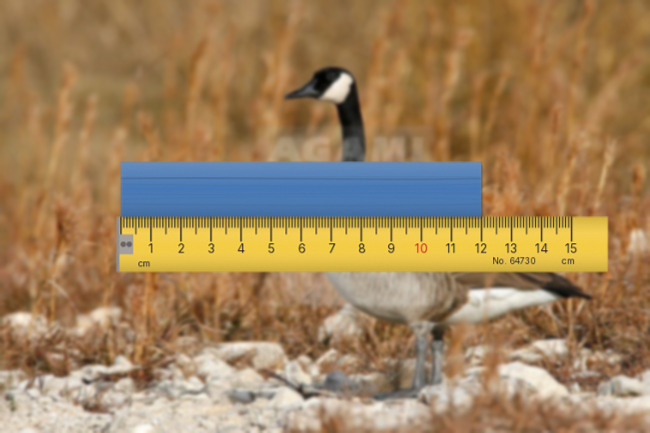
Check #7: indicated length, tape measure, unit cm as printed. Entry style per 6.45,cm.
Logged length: 12,cm
